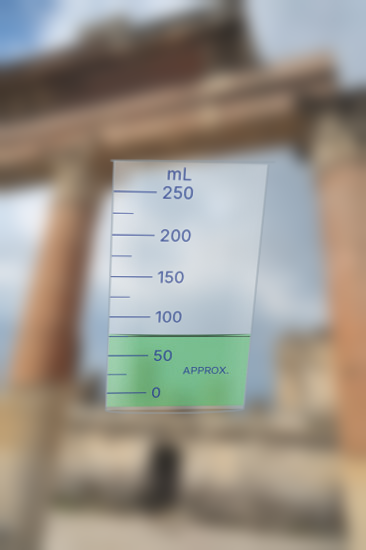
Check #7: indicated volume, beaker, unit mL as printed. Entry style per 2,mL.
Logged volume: 75,mL
